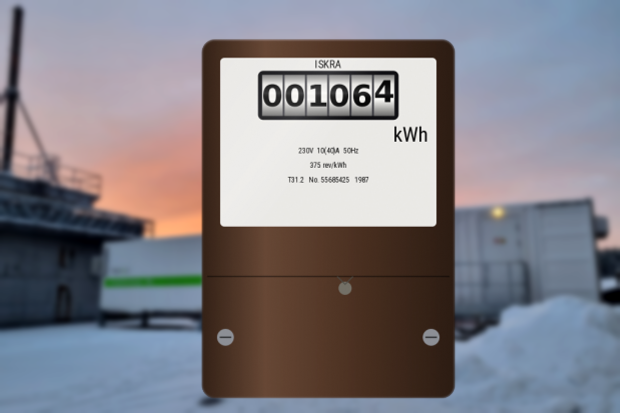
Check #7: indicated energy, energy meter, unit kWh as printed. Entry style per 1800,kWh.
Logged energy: 1064,kWh
